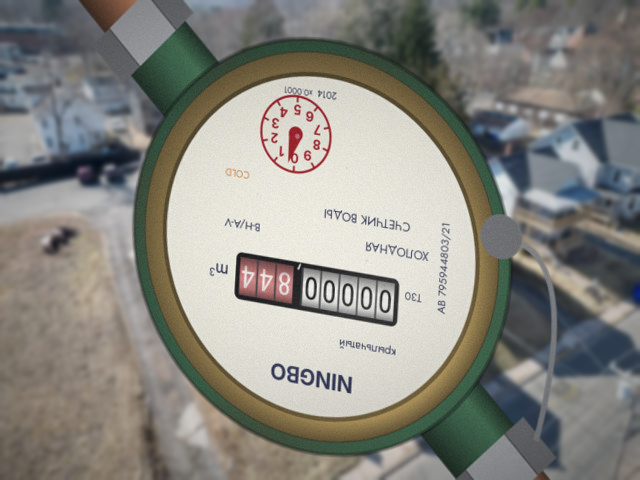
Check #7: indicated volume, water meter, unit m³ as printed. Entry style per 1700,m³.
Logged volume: 0.8440,m³
